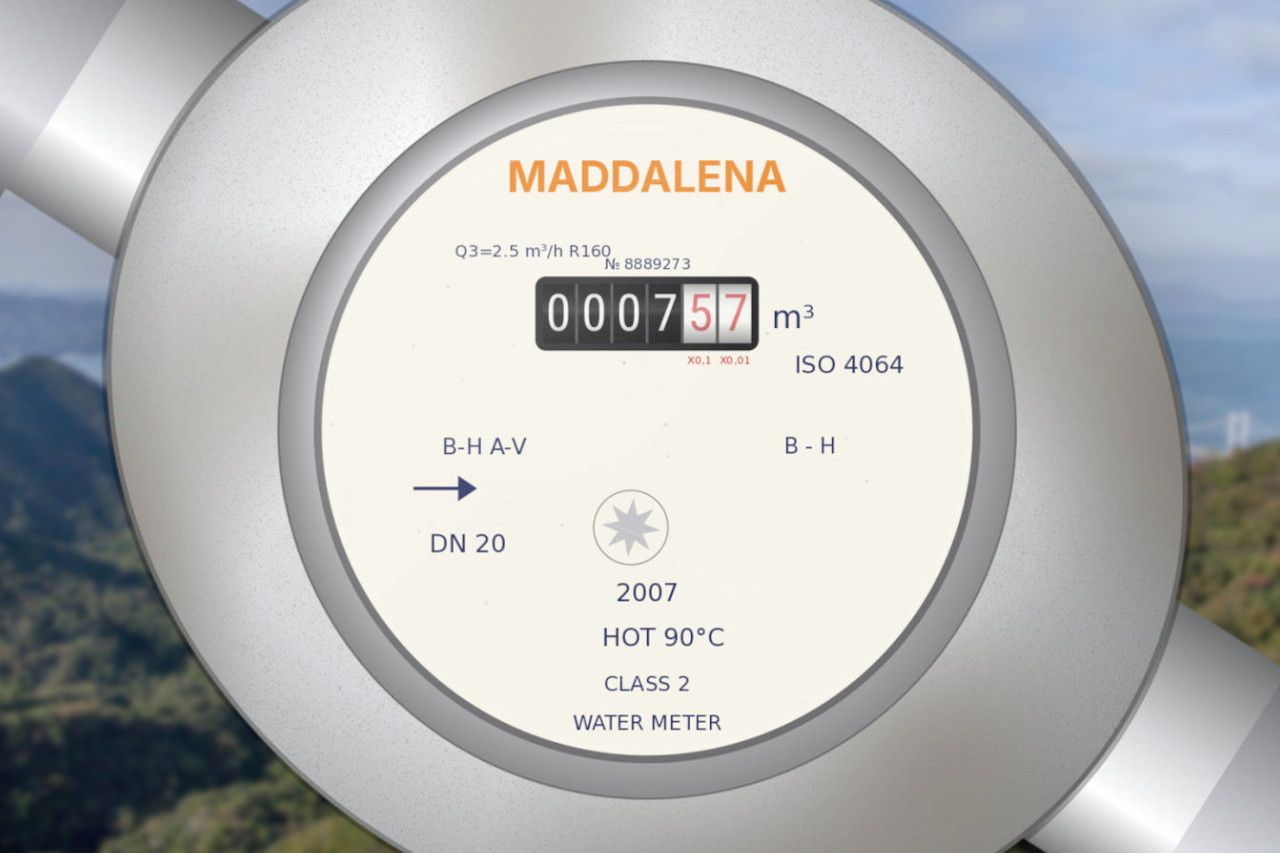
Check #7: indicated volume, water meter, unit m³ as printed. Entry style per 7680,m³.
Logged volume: 7.57,m³
